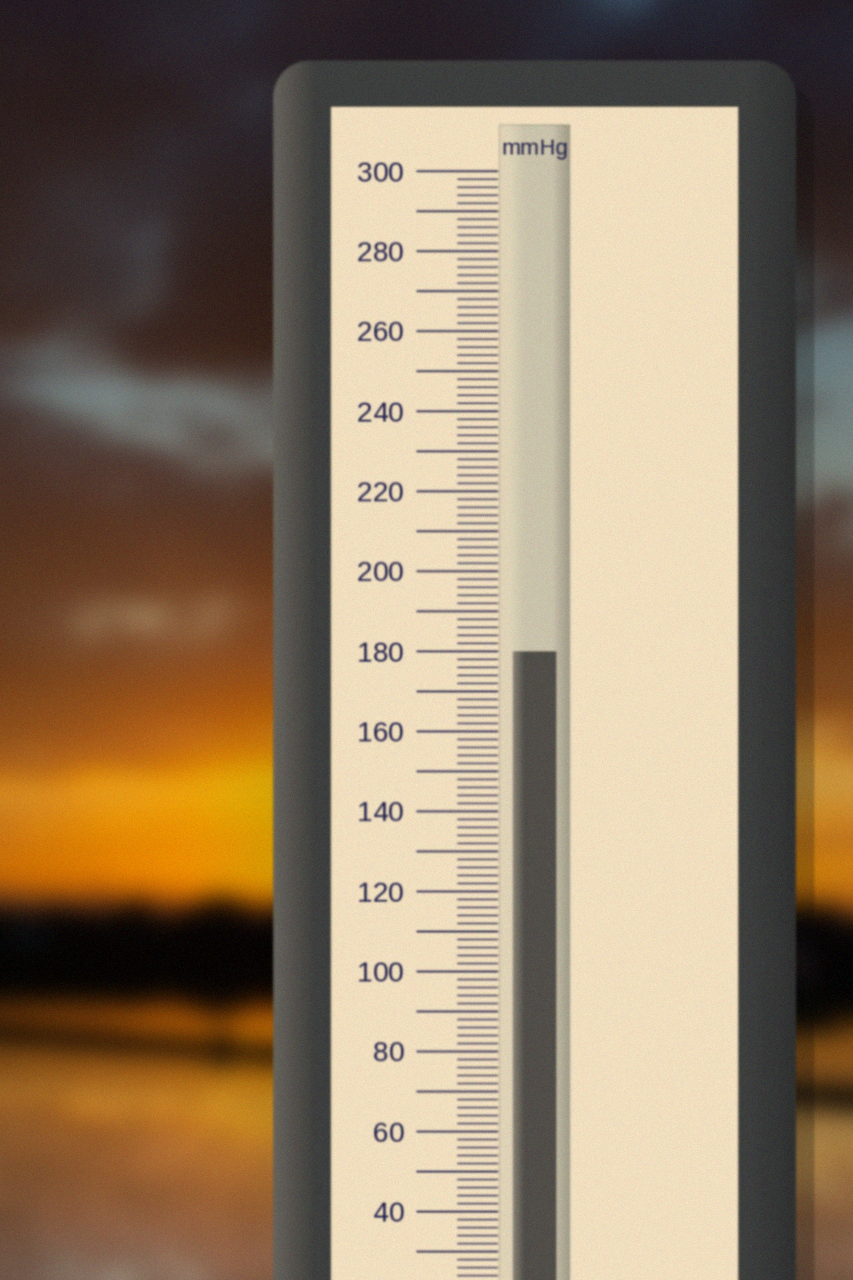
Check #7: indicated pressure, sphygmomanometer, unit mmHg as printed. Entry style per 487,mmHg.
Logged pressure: 180,mmHg
